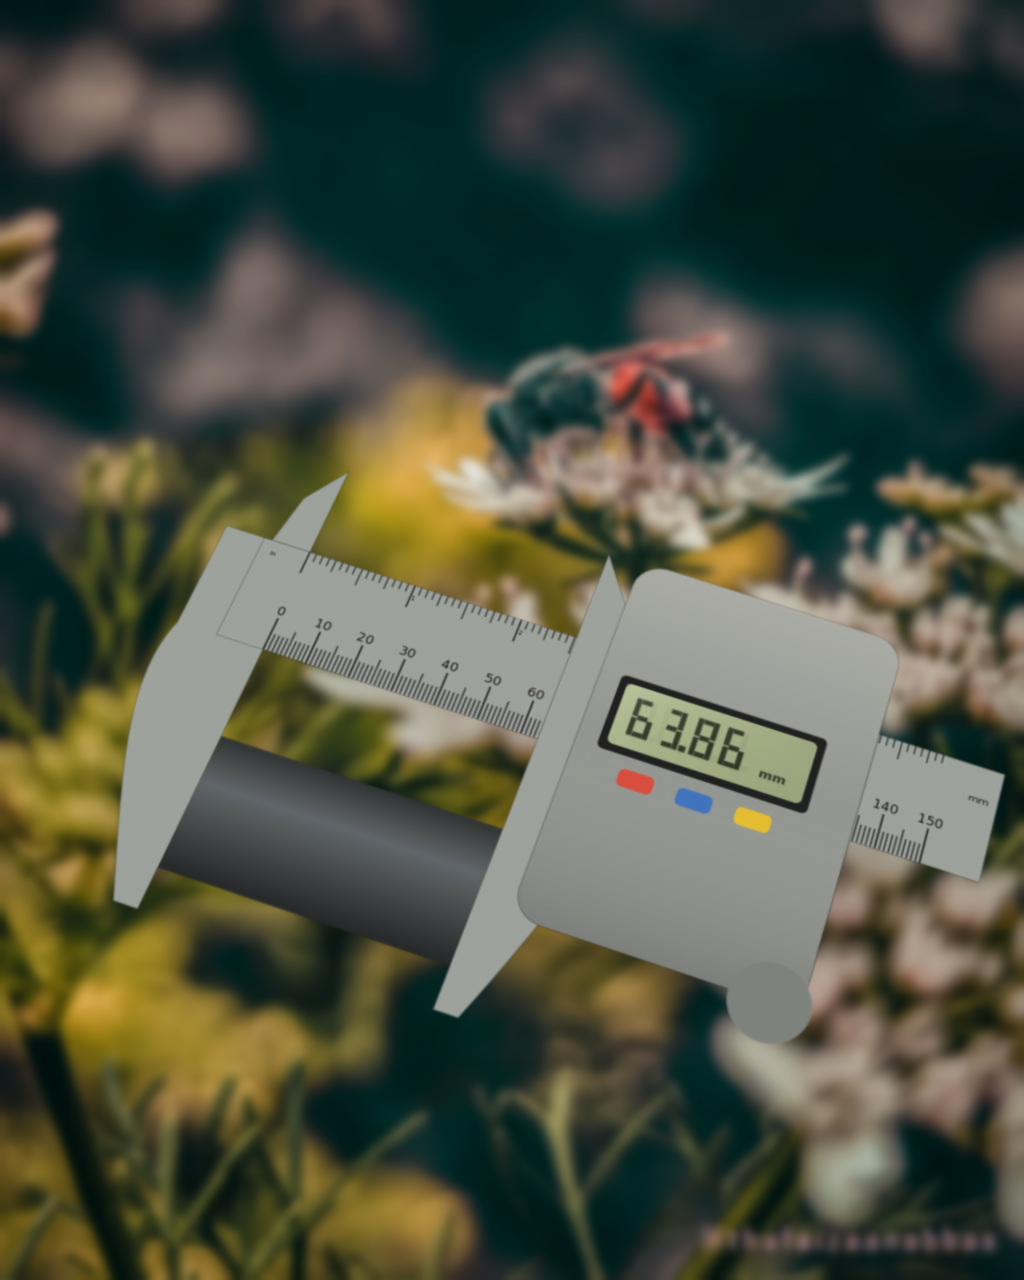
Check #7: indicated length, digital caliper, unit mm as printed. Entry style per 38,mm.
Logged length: 63.86,mm
